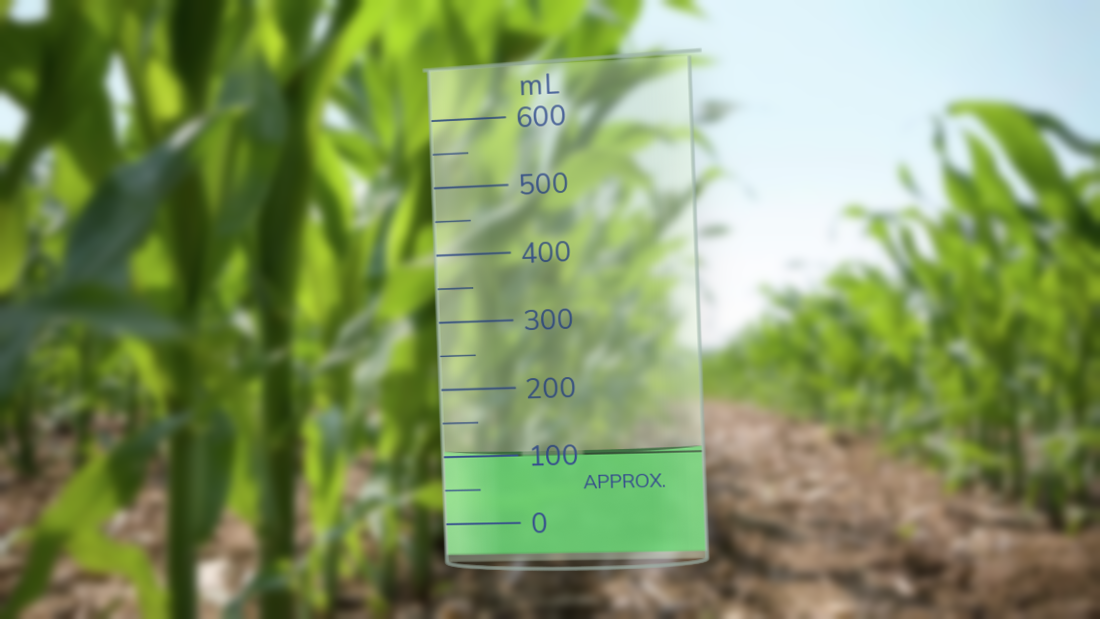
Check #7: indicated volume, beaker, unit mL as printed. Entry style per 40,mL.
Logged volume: 100,mL
